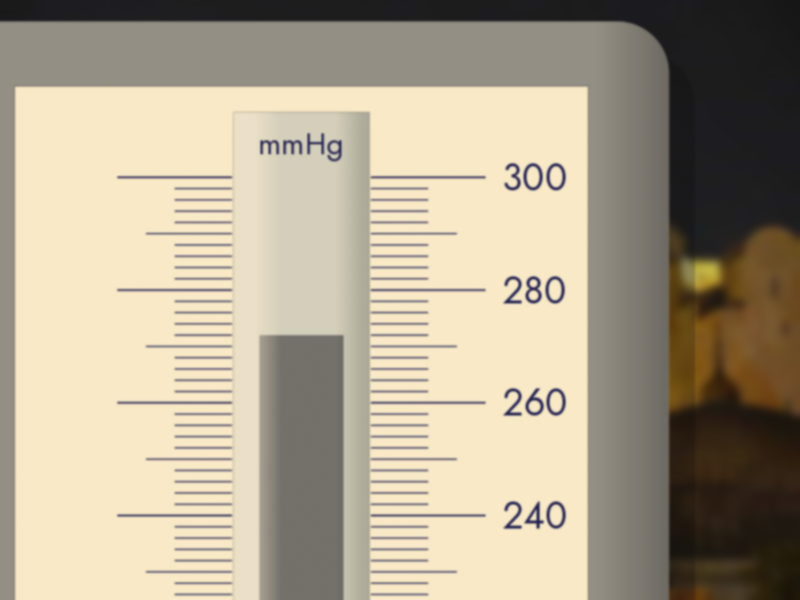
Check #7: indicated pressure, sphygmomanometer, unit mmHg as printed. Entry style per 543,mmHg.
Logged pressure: 272,mmHg
